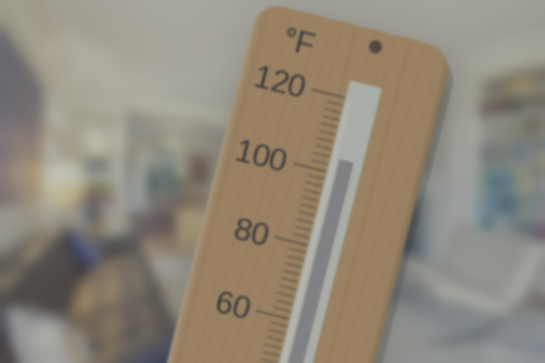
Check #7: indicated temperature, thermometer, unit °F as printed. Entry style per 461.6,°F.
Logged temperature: 104,°F
